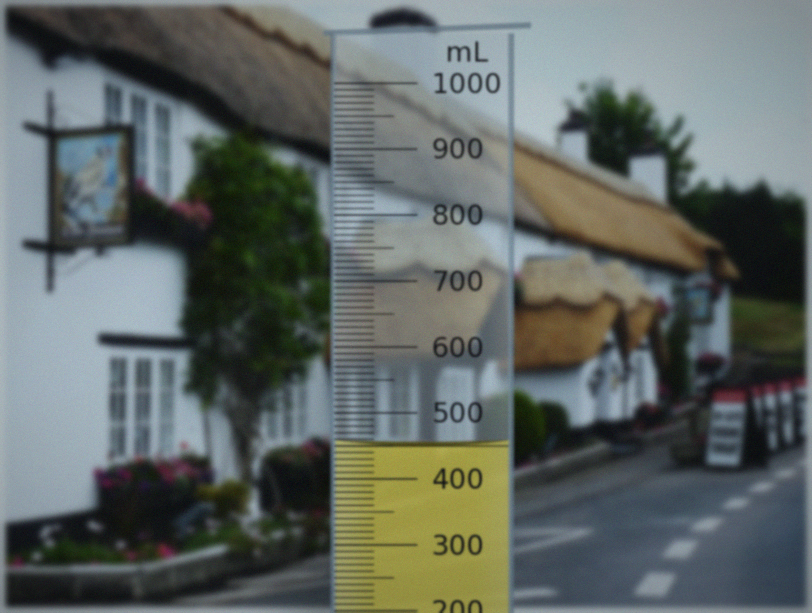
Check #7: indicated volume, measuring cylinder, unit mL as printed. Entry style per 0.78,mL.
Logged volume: 450,mL
